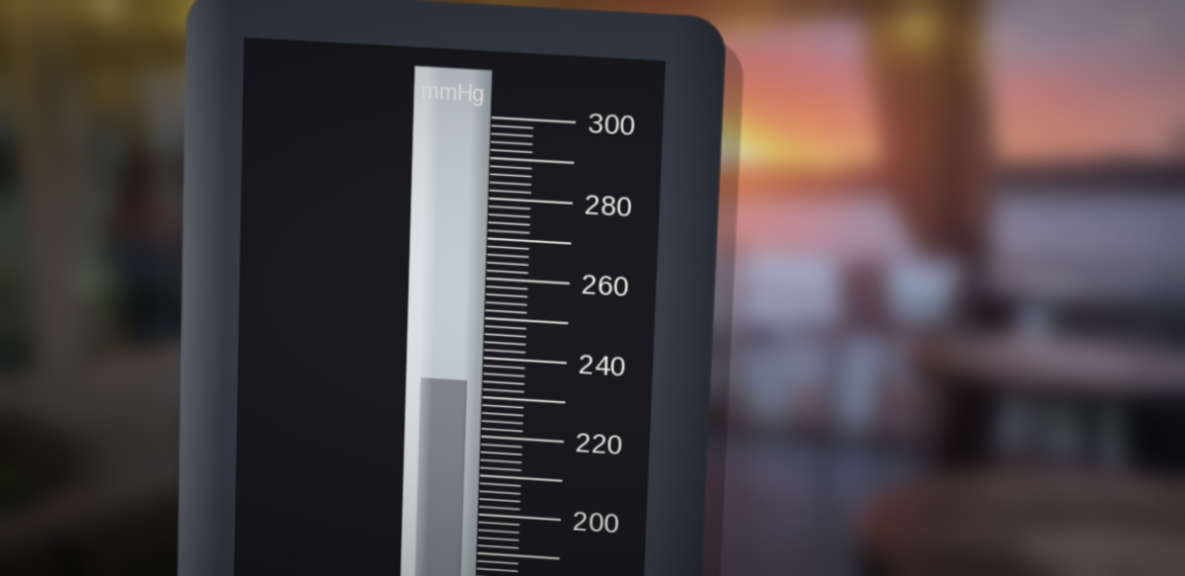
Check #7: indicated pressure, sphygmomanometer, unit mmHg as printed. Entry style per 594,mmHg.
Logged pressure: 234,mmHg
